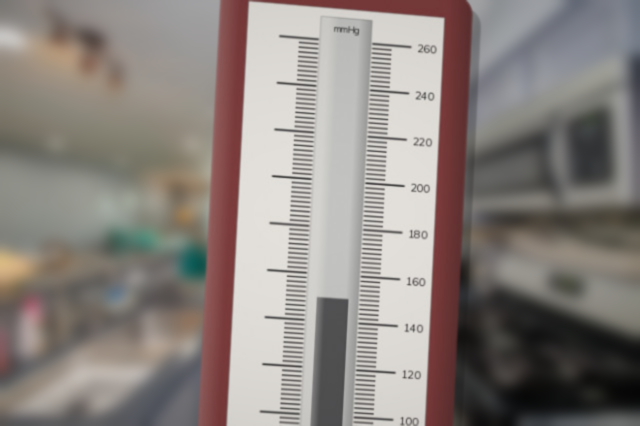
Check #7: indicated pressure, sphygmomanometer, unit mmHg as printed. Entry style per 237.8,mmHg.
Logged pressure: 150,mmHg
